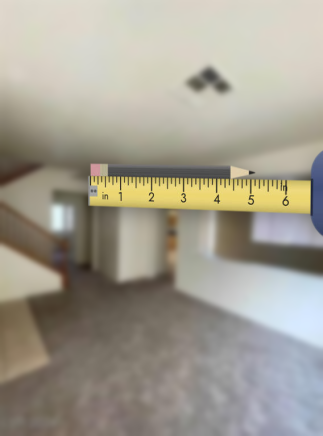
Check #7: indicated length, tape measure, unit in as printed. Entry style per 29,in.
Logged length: 5.125,in
